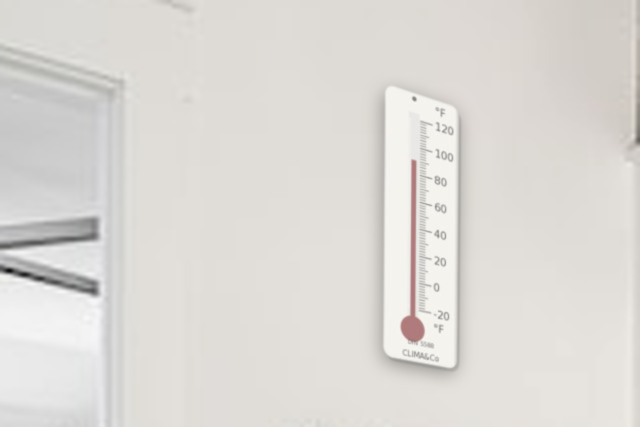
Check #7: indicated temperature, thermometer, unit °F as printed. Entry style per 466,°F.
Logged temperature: 90,°F
